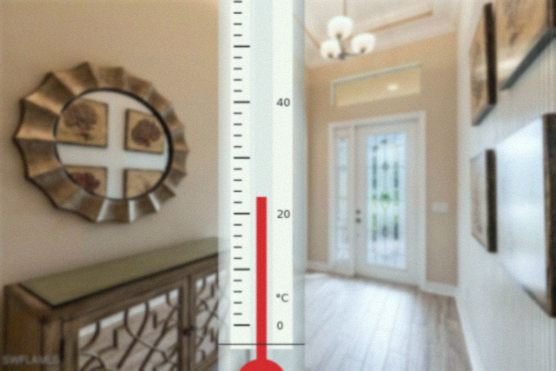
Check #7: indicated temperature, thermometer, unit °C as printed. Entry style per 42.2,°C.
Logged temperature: 23,°C
